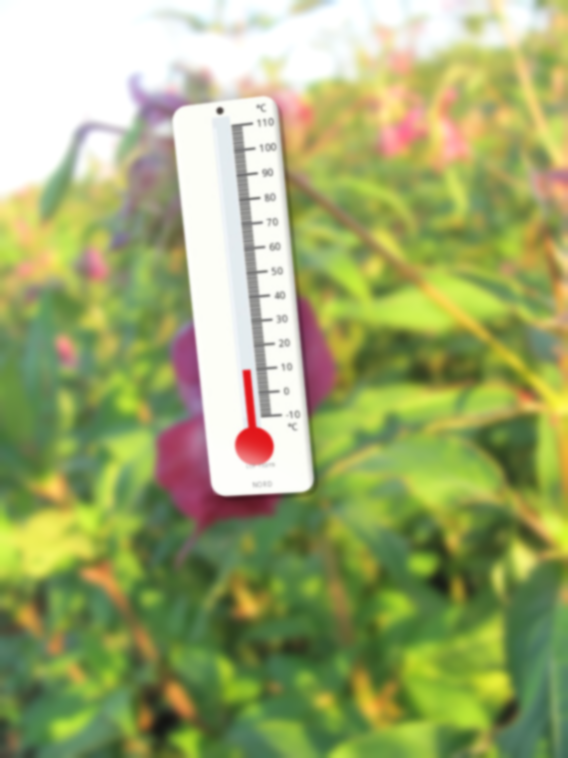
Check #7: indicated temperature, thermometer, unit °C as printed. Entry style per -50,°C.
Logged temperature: 10,°C
